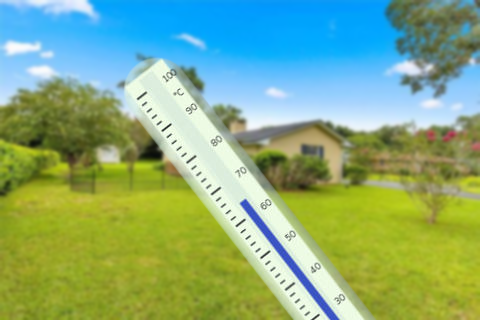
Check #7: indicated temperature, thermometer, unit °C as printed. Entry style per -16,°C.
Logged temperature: 64,°C
